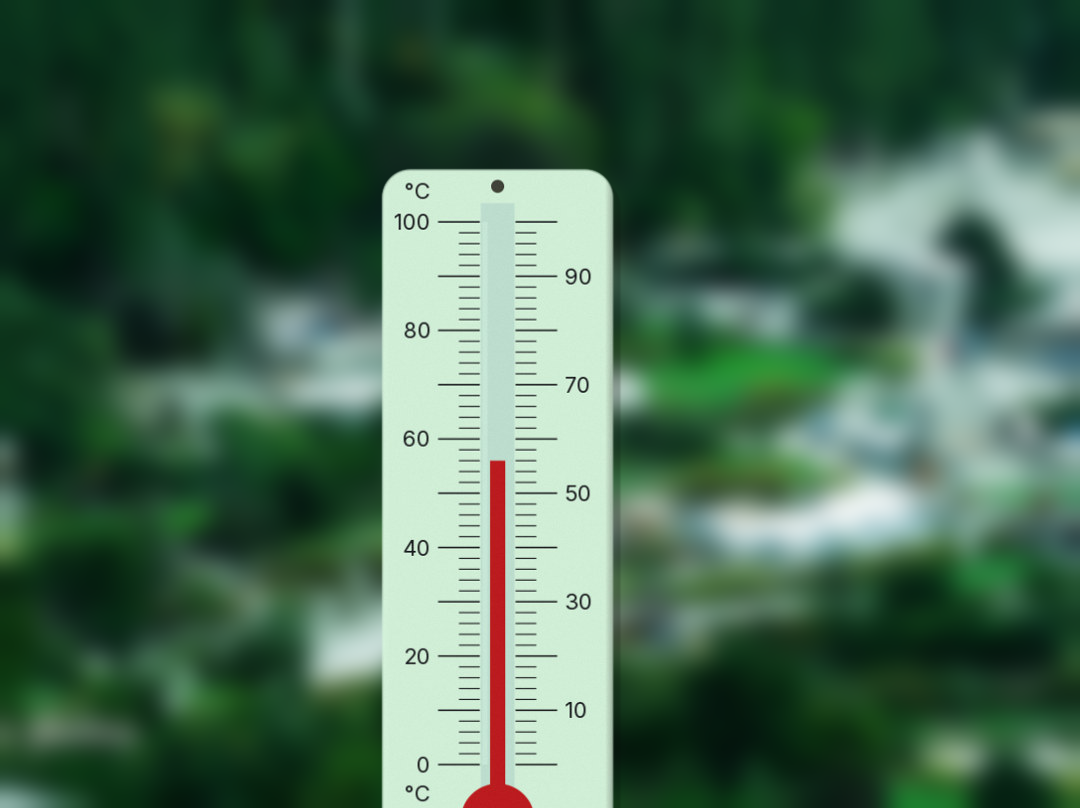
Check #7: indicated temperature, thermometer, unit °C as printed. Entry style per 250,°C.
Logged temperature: 56,°C
